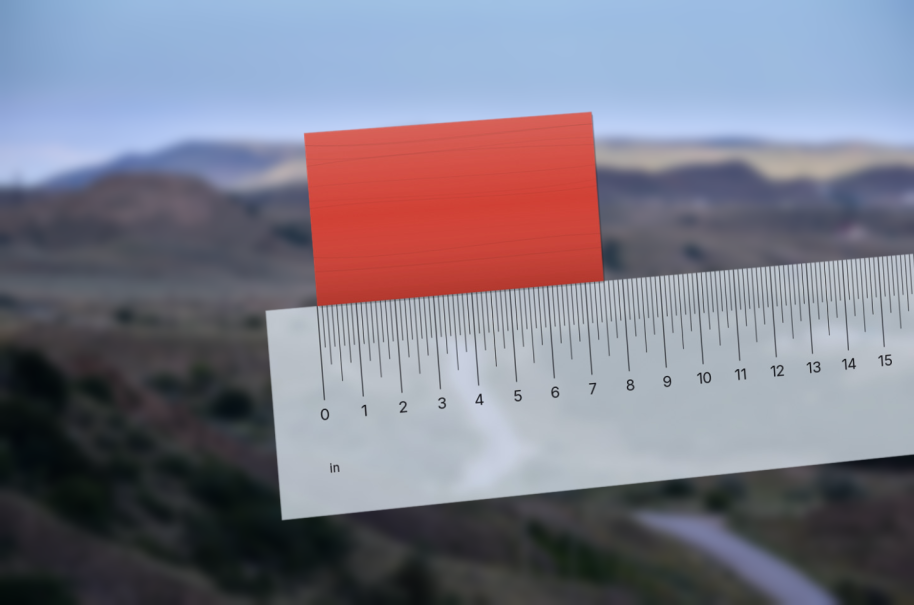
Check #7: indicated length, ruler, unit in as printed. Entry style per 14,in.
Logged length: 7.5,in
